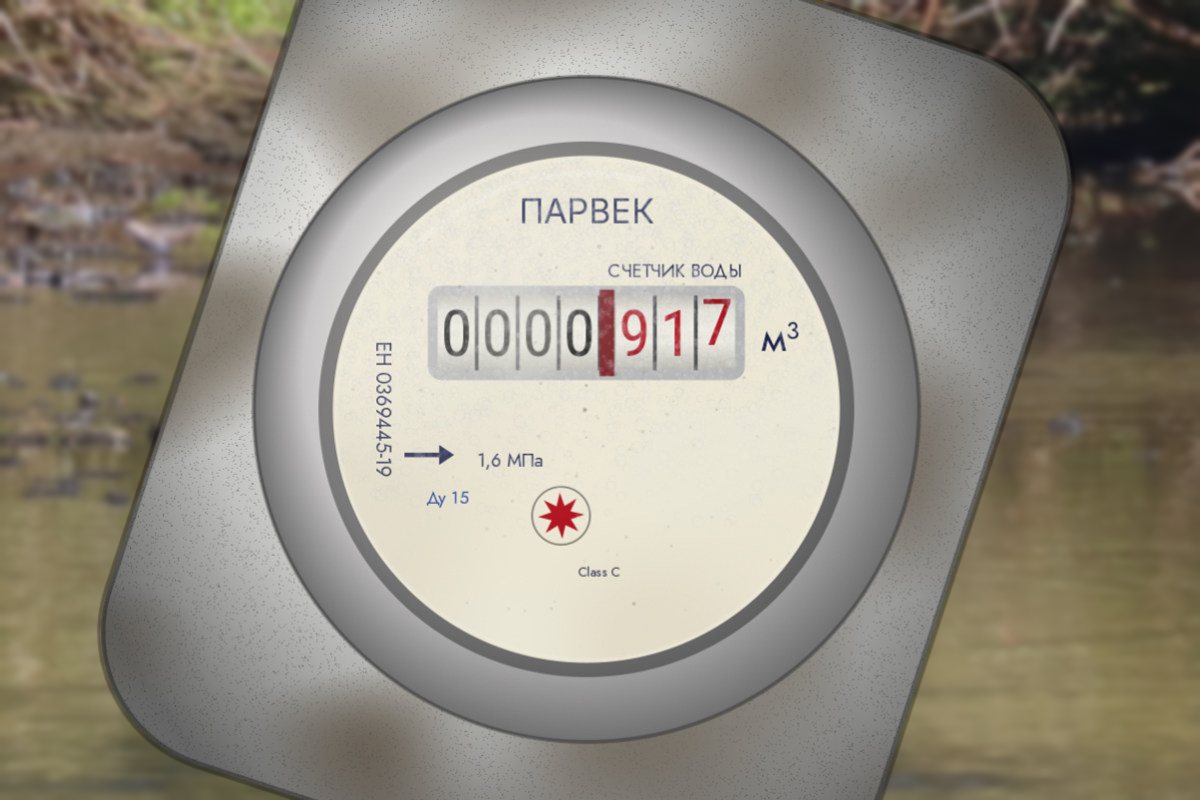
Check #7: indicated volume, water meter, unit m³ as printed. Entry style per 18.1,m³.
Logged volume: 0.917,m³
